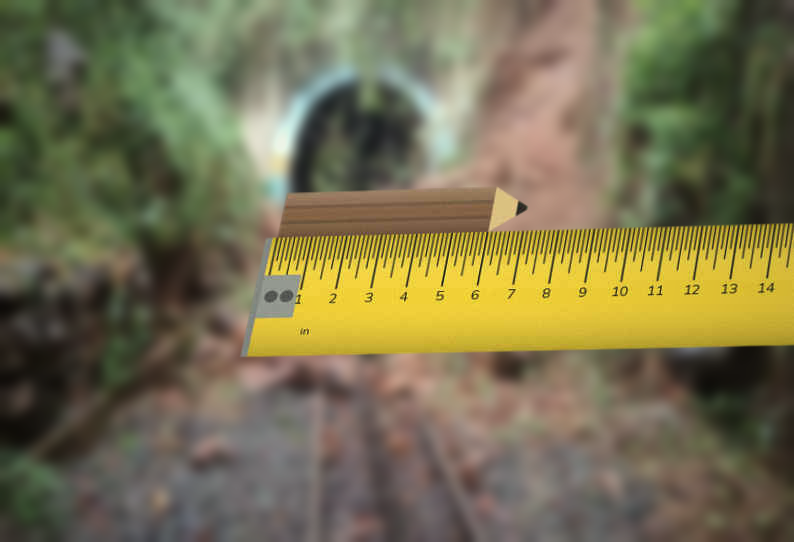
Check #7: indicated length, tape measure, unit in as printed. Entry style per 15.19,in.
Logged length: 7,in
